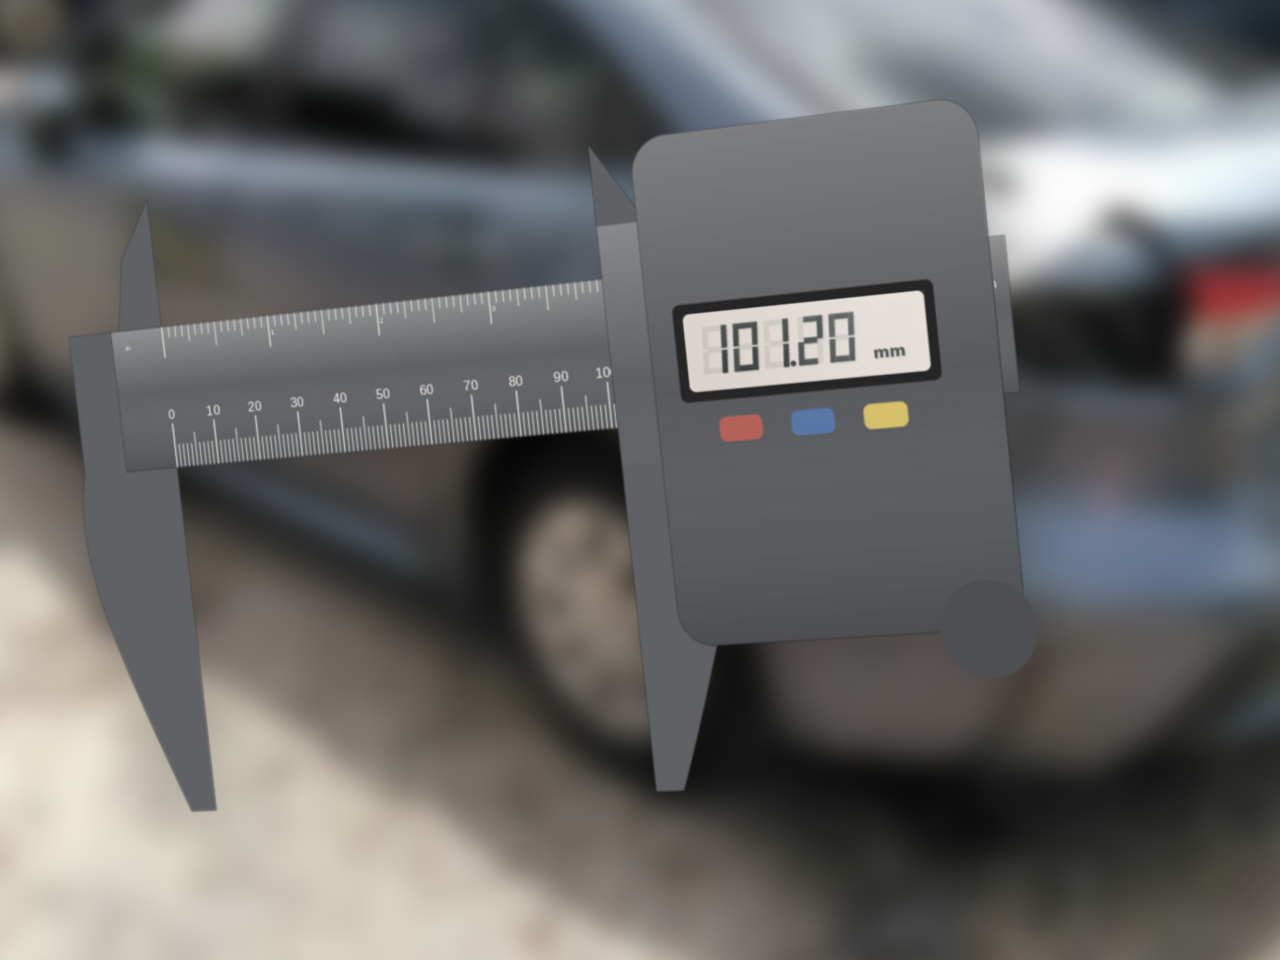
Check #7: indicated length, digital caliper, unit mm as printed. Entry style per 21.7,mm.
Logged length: 101.20,mm
